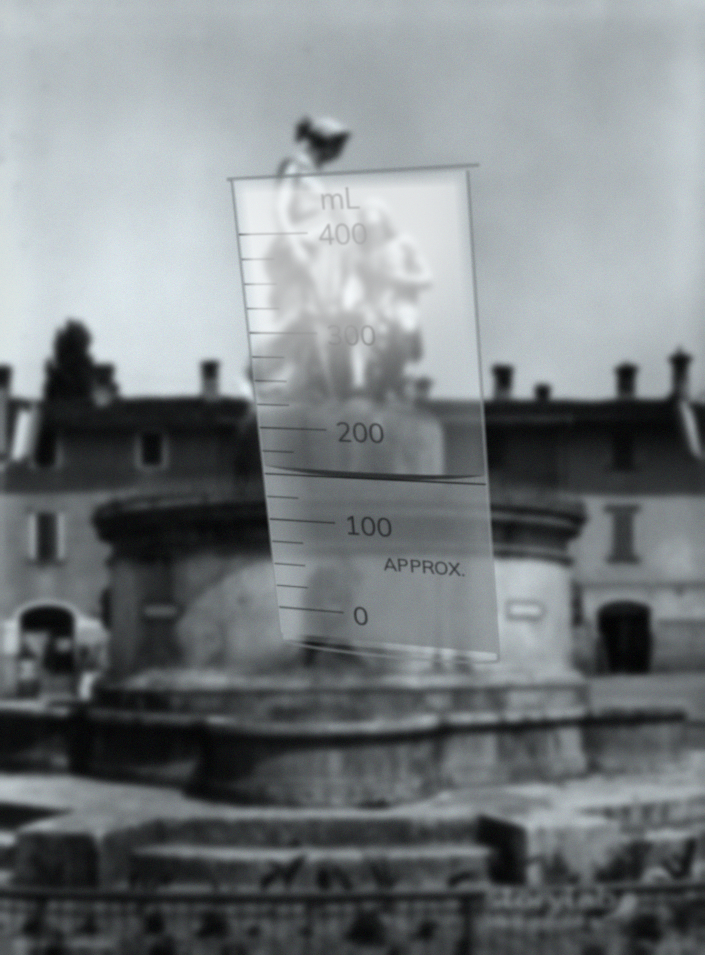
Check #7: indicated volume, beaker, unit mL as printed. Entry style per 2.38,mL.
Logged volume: 150,mL
